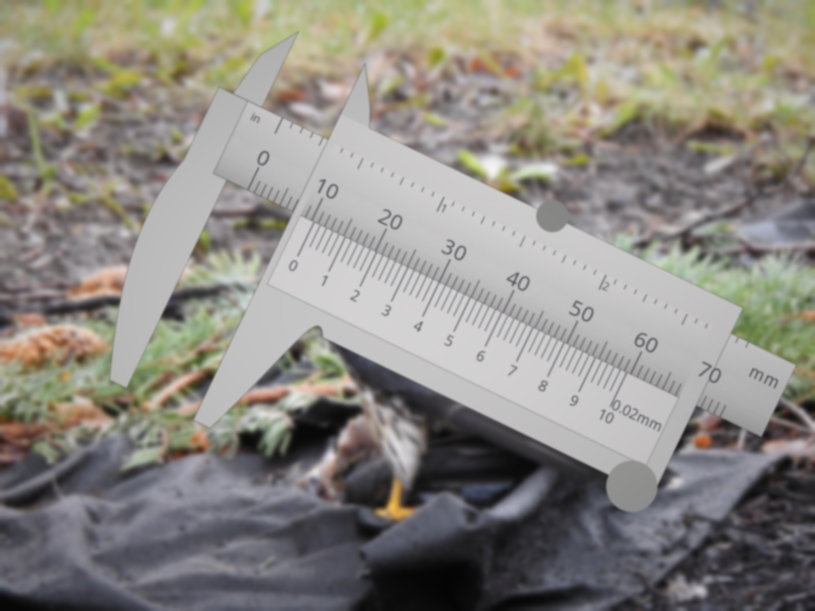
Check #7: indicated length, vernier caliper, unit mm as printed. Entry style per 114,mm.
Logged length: 10.4,mm
